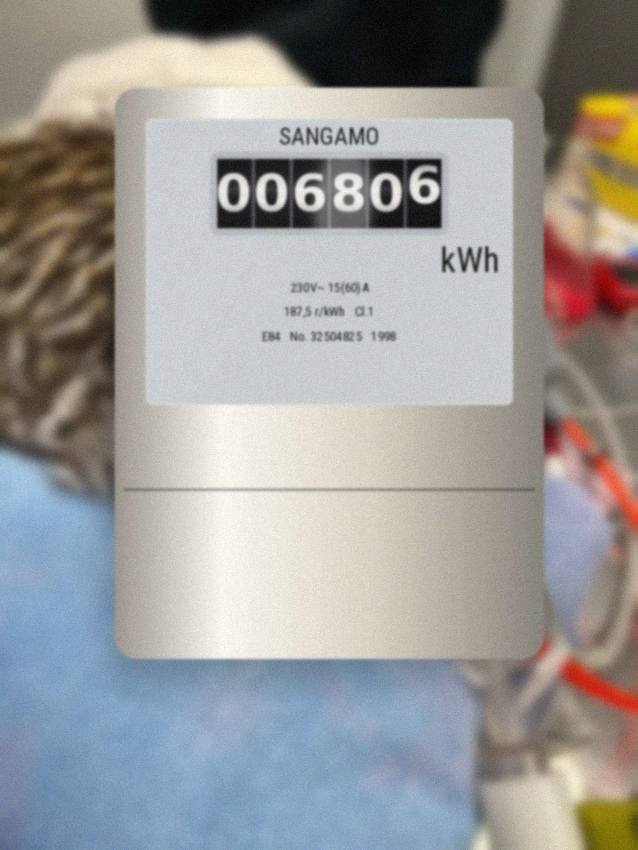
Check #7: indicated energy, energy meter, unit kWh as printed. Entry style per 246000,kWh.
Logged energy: 6806,kWh
